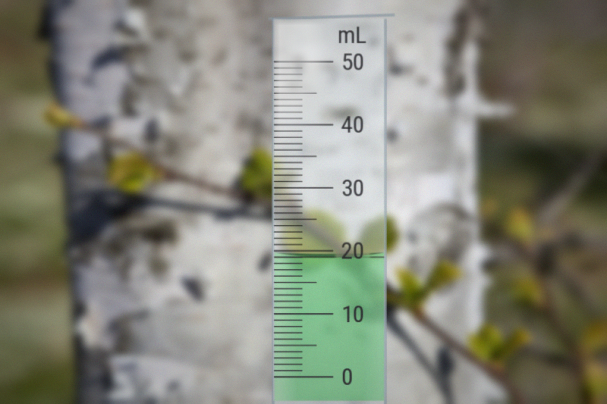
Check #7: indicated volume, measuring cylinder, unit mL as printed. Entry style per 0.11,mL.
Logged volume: 19,mL
